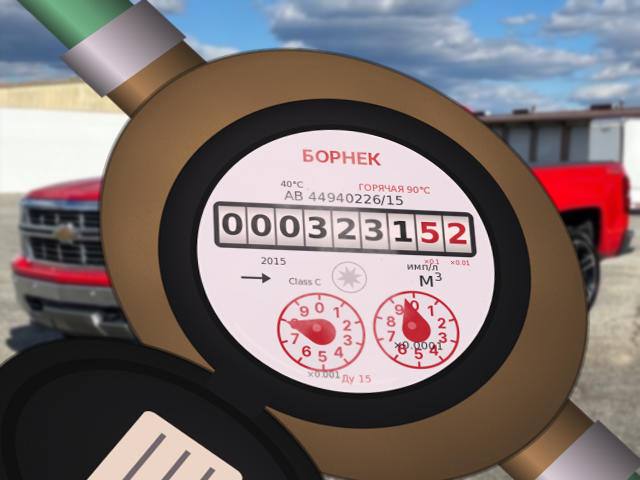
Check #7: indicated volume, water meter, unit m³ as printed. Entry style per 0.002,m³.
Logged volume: 3231.5279,m³
